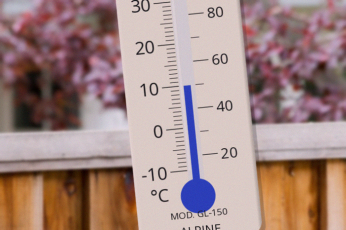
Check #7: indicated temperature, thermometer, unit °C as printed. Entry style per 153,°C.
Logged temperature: 10,°C
